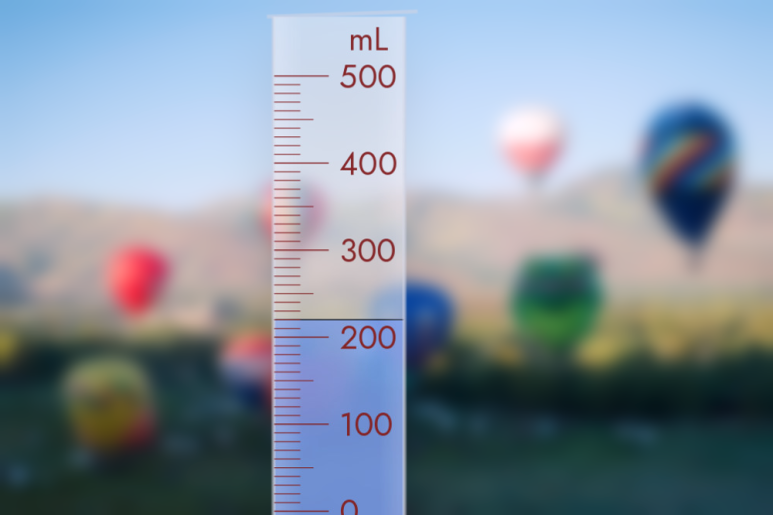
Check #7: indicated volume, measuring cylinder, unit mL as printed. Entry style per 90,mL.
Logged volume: 220,mL
